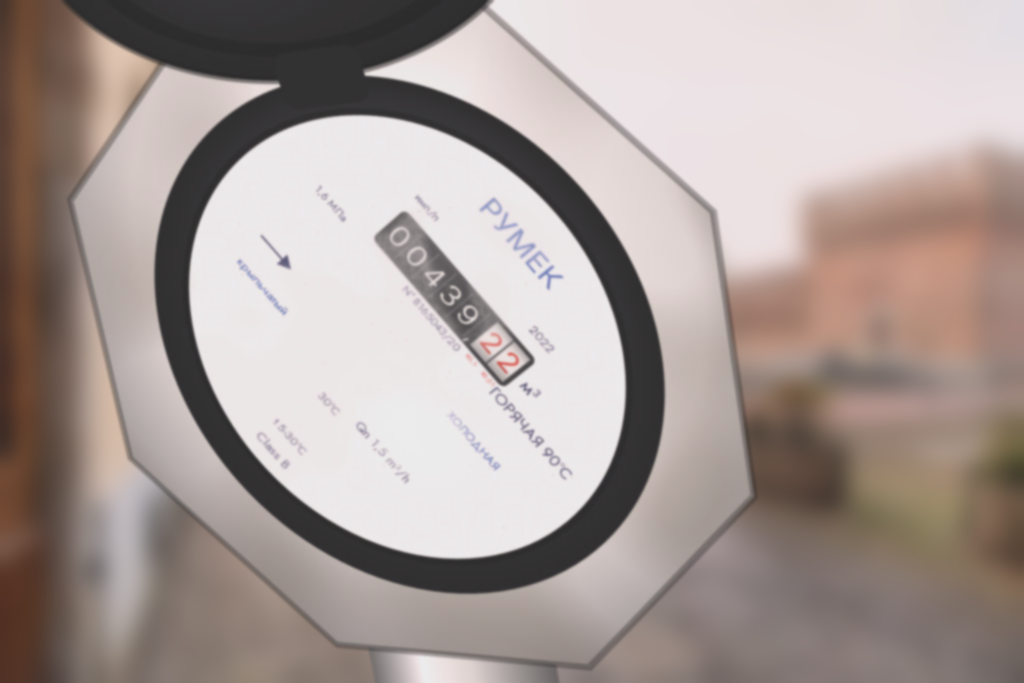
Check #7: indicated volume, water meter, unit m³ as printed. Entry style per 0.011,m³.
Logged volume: 439.22,m³
